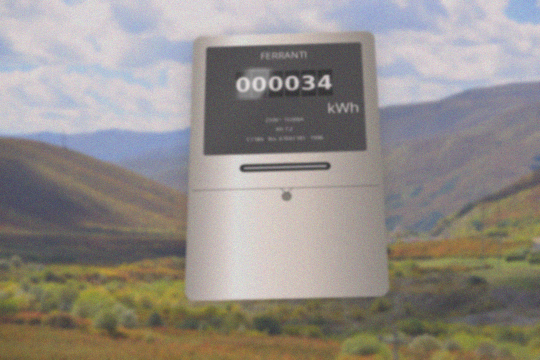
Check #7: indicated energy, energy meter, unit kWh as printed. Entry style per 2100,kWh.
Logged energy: 34,kWh
